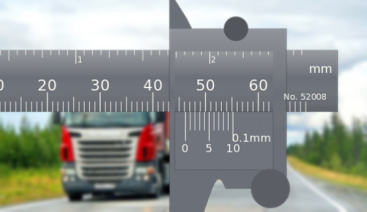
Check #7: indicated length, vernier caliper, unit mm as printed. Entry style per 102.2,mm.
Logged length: 46.2,mm
